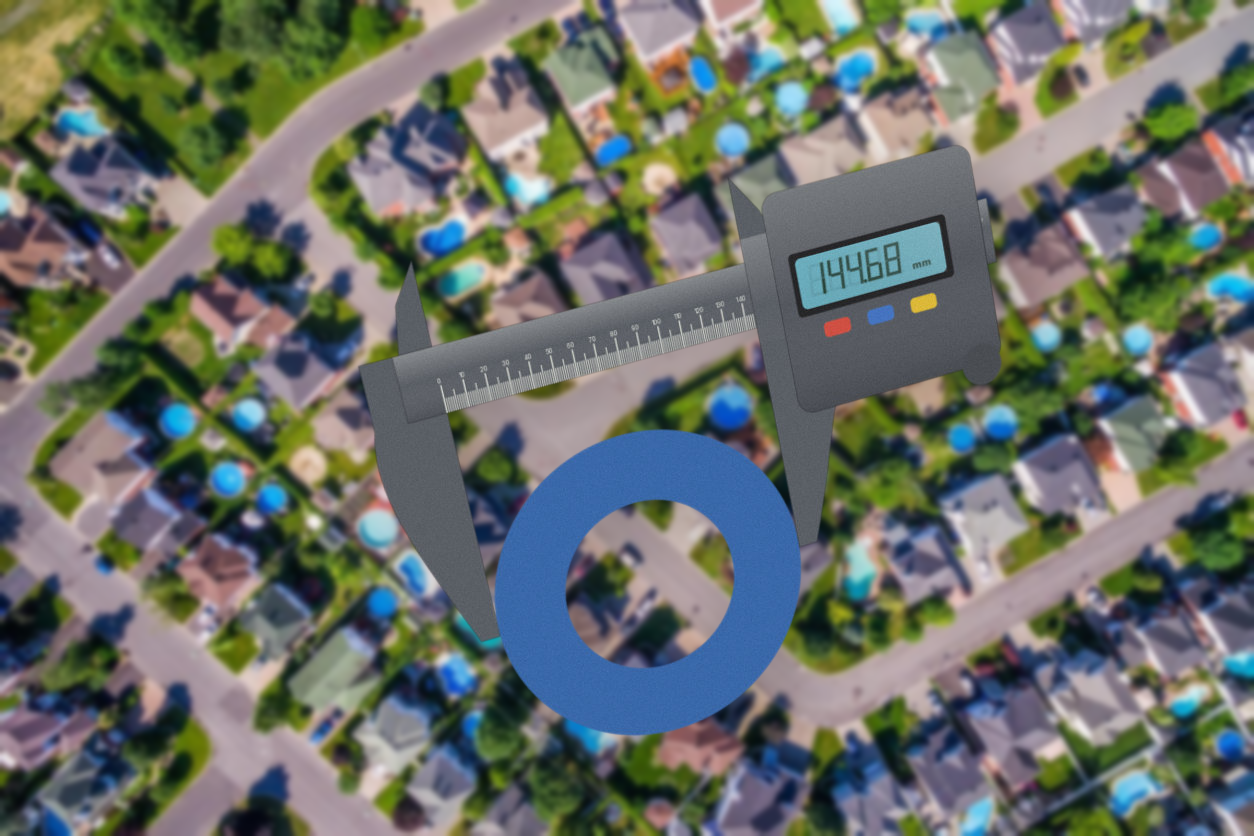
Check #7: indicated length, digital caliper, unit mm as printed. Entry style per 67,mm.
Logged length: 144.68,mm
